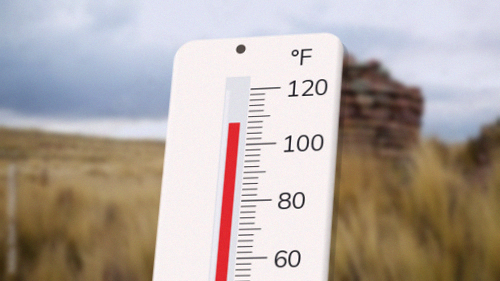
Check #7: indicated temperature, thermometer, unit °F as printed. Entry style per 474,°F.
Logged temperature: 108,°F
